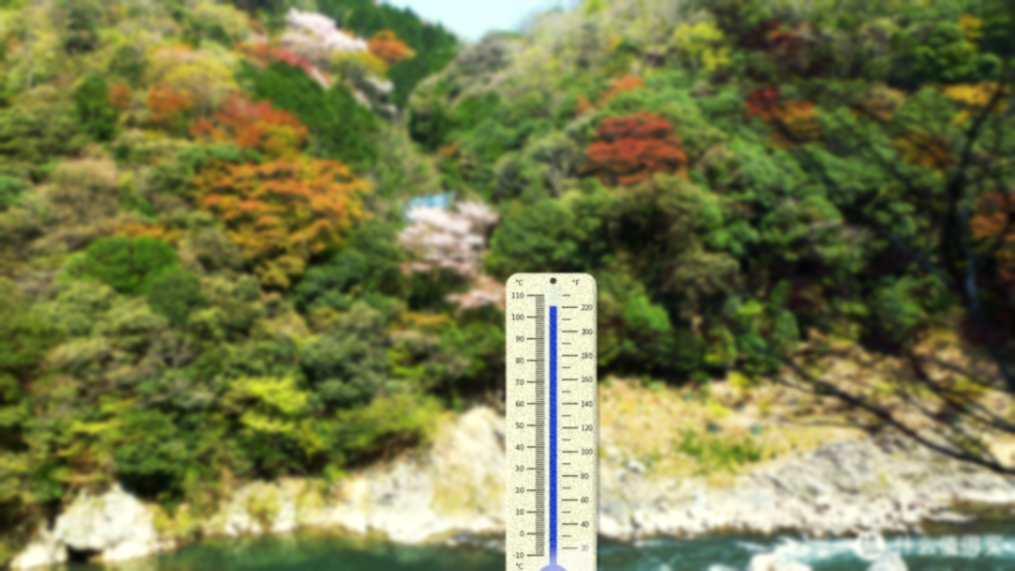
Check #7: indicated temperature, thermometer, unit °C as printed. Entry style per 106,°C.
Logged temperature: 105,°C
